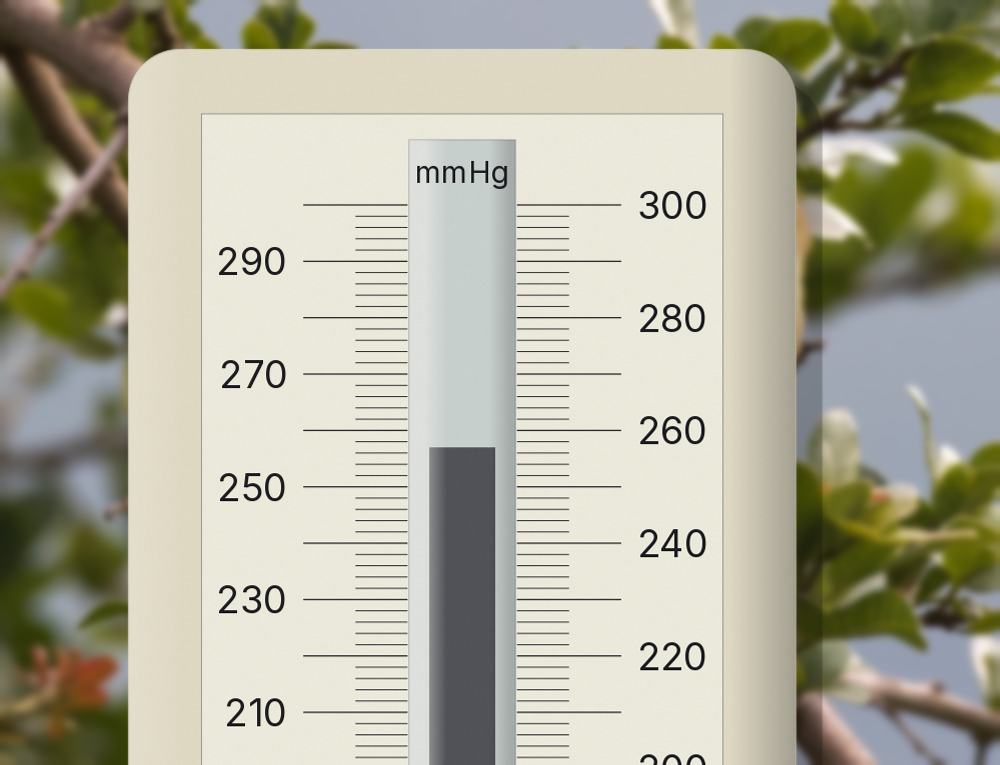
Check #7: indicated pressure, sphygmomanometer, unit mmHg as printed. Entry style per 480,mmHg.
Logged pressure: 257,mmHg
